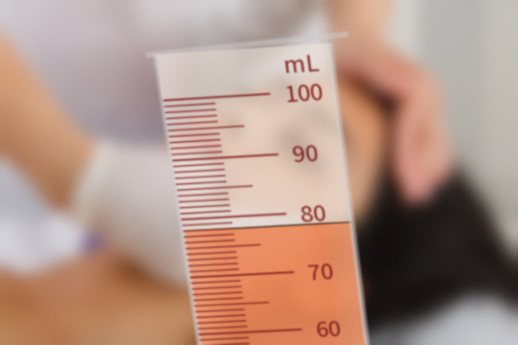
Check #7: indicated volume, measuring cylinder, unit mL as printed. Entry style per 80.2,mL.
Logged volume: 78,mL
